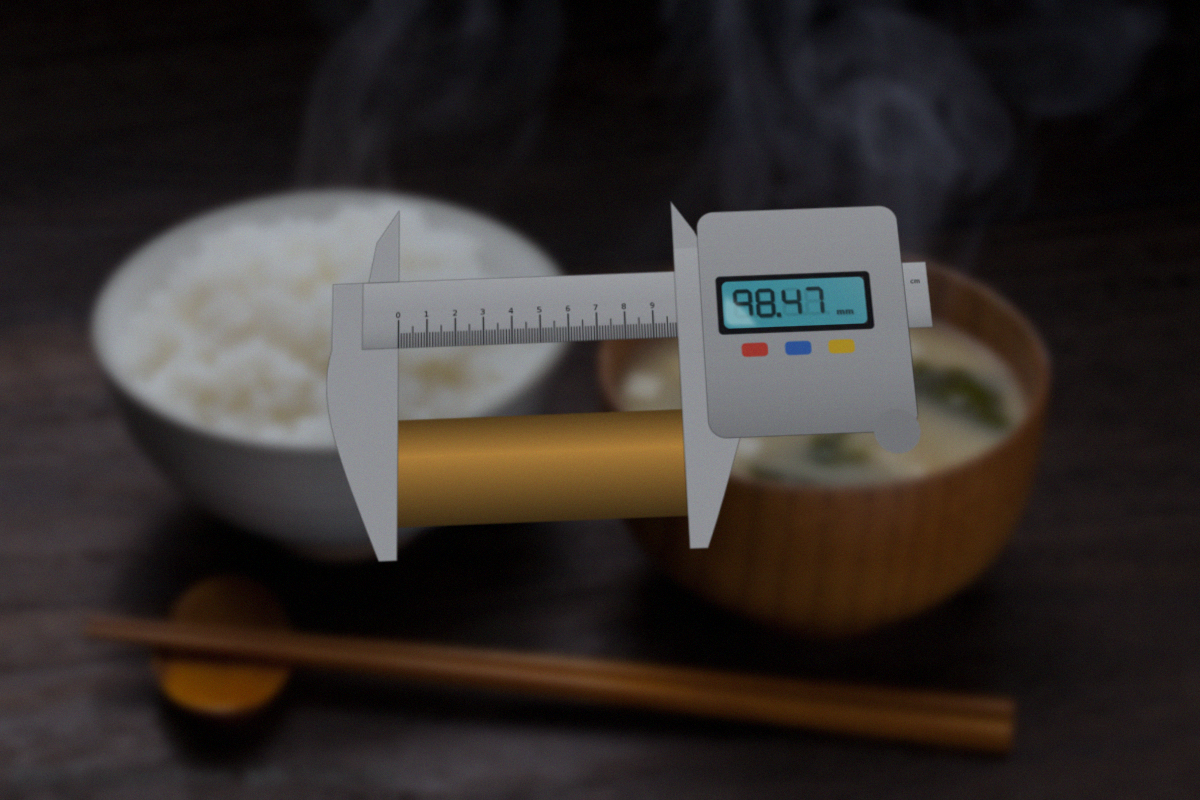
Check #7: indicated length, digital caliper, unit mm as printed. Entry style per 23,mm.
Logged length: 98.47,mm
